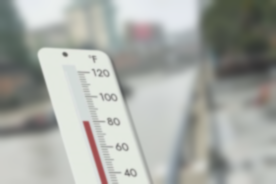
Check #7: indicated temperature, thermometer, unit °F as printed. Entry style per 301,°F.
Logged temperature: 80,°F
